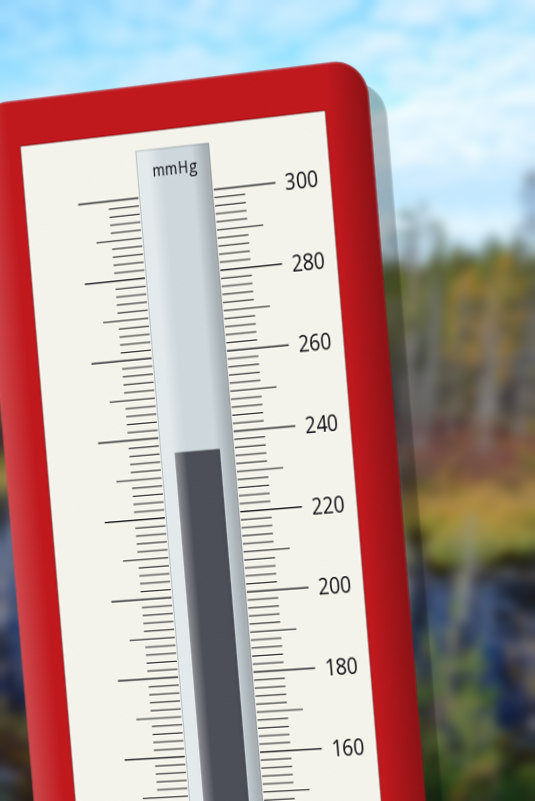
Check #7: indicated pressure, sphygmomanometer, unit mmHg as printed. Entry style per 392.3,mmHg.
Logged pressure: 236,mmHg
